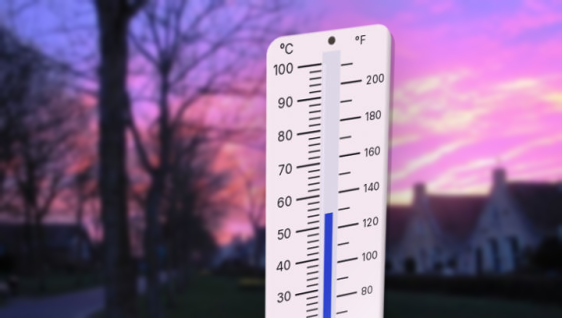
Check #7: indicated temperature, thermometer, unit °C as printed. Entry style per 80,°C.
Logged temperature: 54,°C
